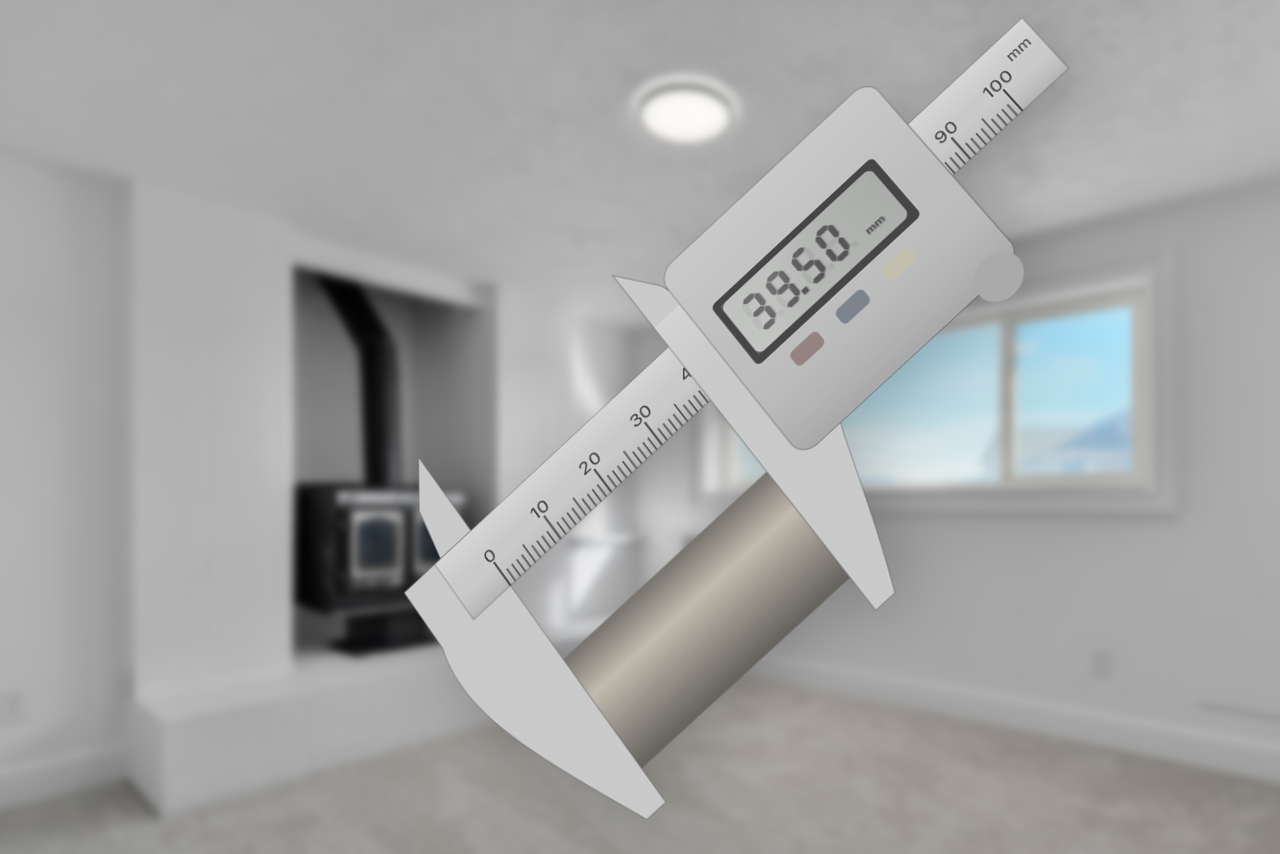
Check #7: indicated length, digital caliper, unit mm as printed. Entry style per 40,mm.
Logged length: 39.50,mm
